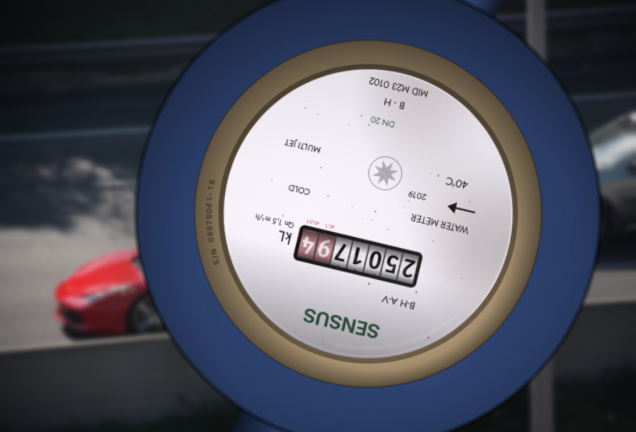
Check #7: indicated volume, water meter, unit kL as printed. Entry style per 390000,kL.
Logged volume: 25017.94,kL
